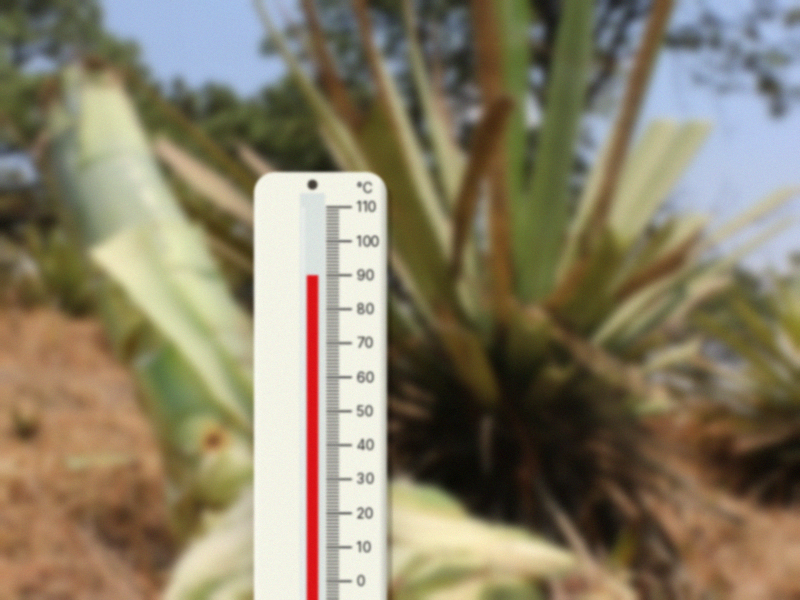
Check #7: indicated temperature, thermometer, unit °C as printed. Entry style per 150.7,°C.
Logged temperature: 90,°C
